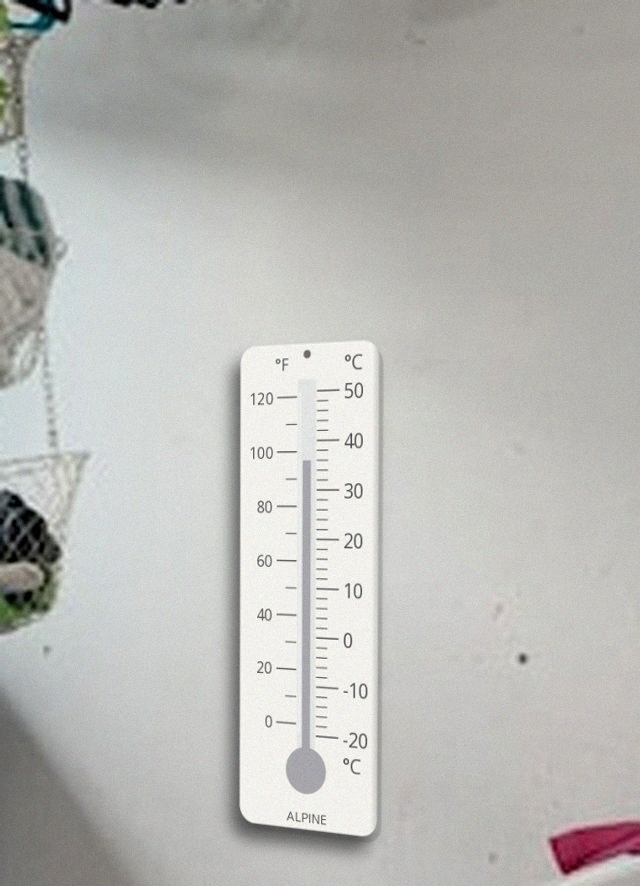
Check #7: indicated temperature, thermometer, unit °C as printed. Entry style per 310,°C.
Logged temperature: 36,°C
